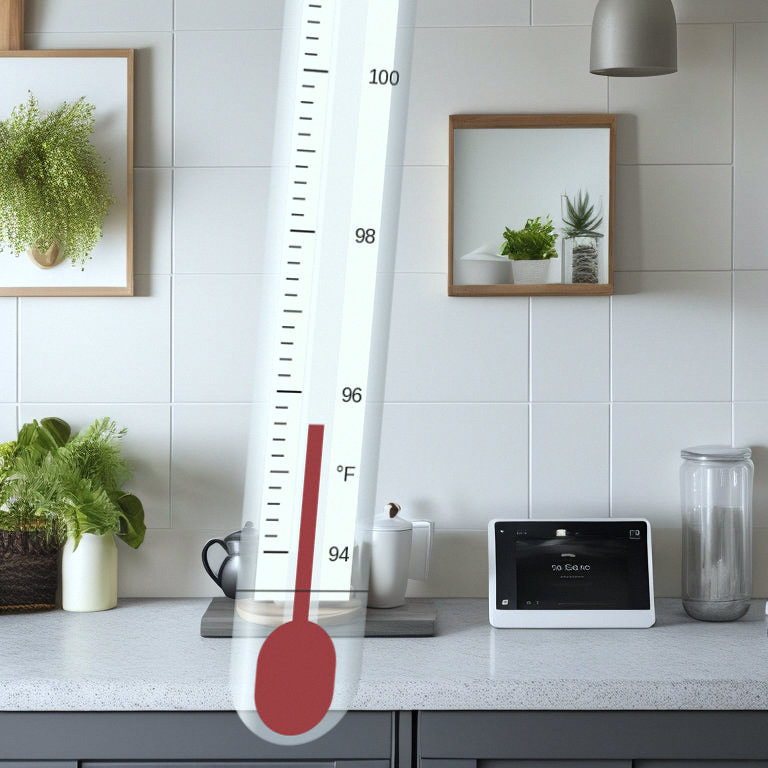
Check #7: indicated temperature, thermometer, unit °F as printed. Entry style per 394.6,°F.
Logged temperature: 95.6,°F
